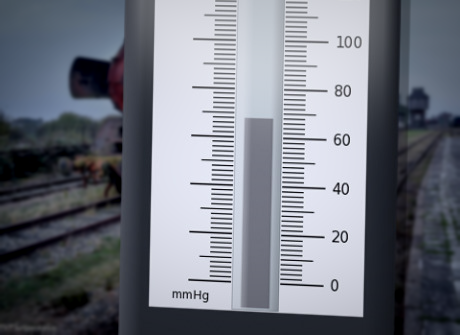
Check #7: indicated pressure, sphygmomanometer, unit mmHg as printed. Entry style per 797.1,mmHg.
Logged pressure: 68,mmHg
